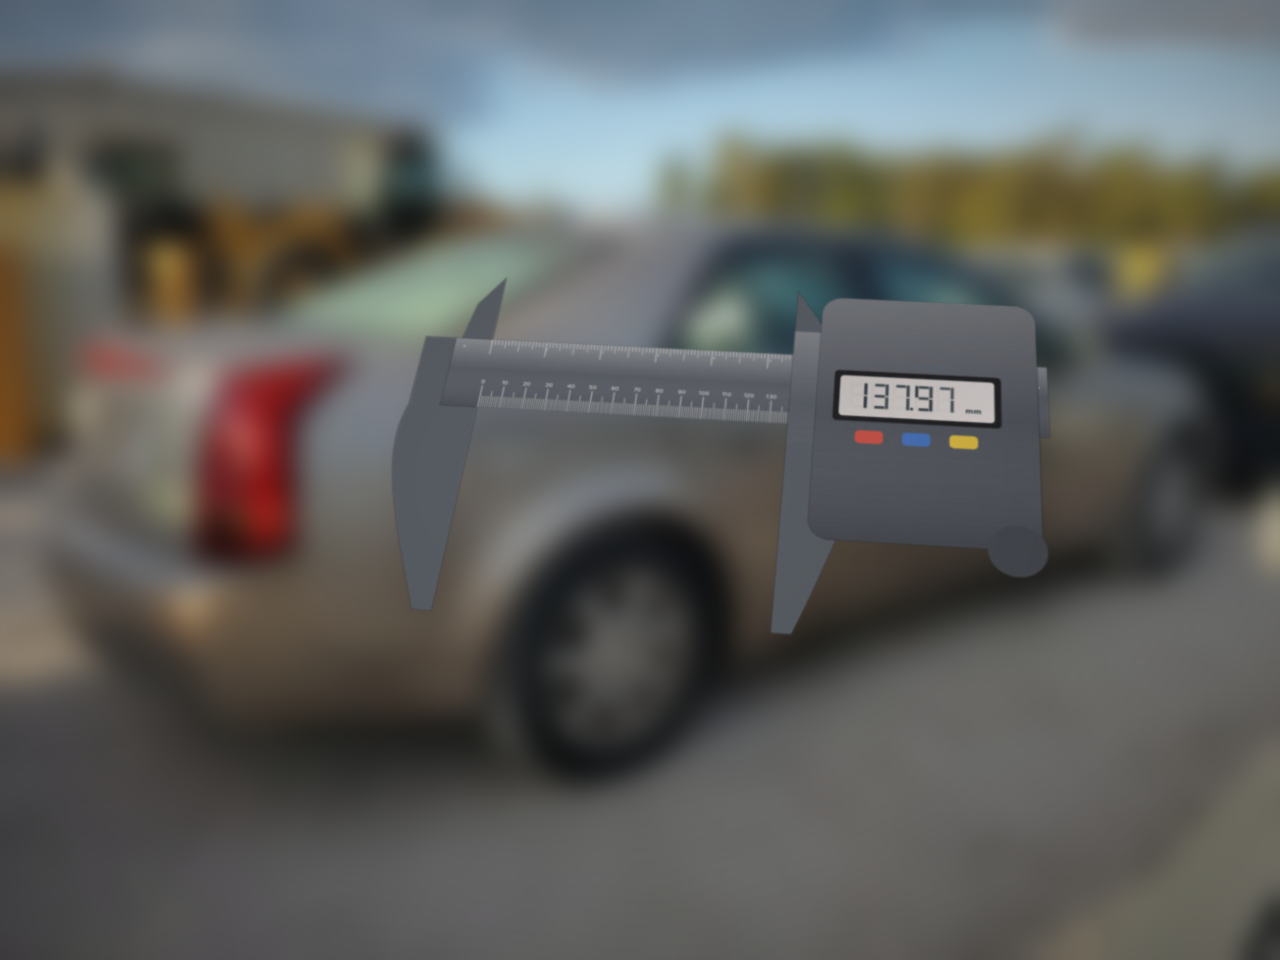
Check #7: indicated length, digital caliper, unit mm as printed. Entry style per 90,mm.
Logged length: 137.97,mm
